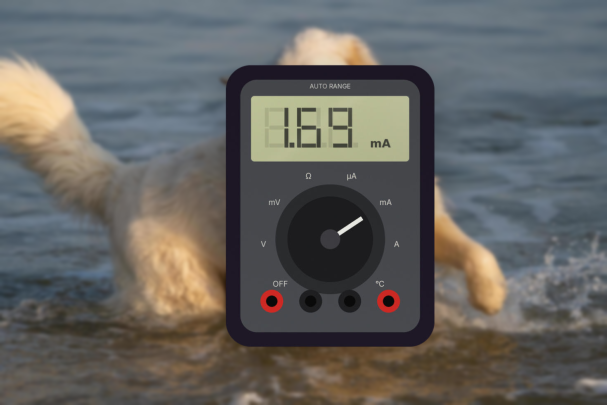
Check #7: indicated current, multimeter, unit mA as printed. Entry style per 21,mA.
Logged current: 1.69,mA
